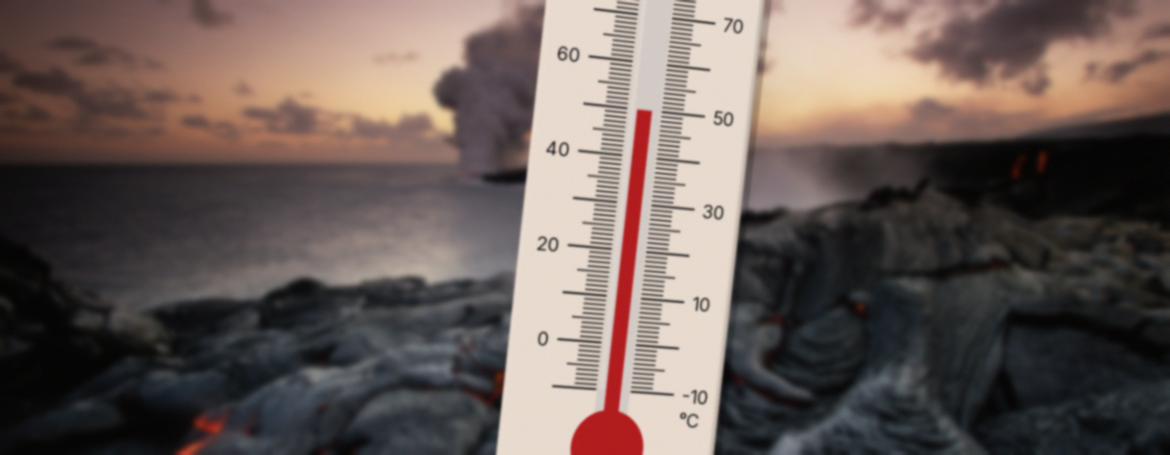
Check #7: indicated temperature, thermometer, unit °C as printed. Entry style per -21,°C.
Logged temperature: 50,°C
